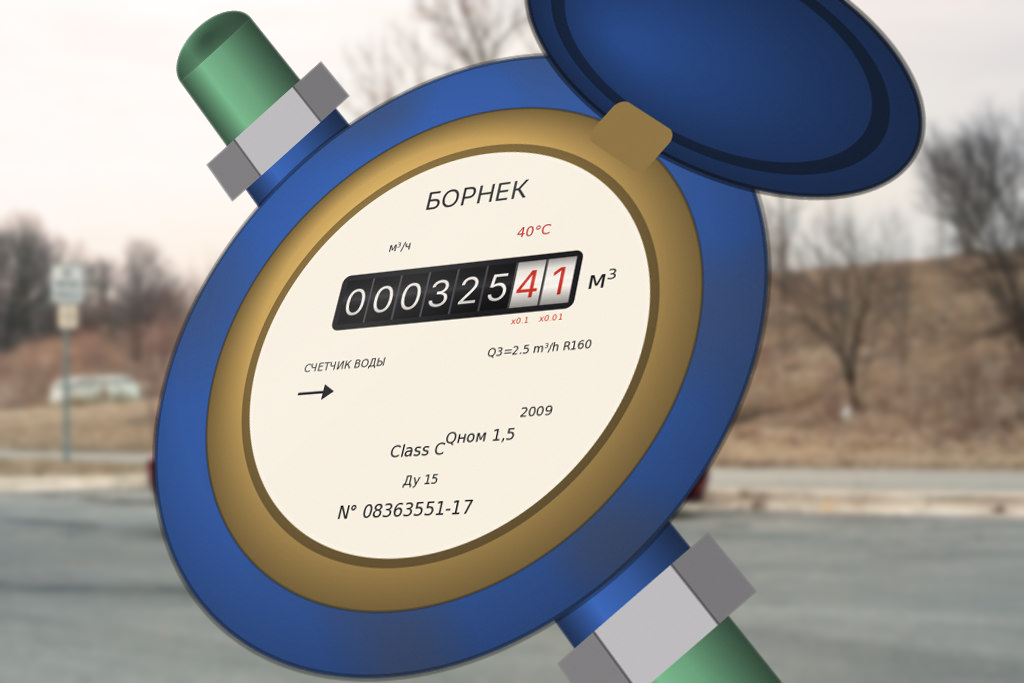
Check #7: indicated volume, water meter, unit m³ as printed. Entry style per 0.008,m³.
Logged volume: 325.41,m³
